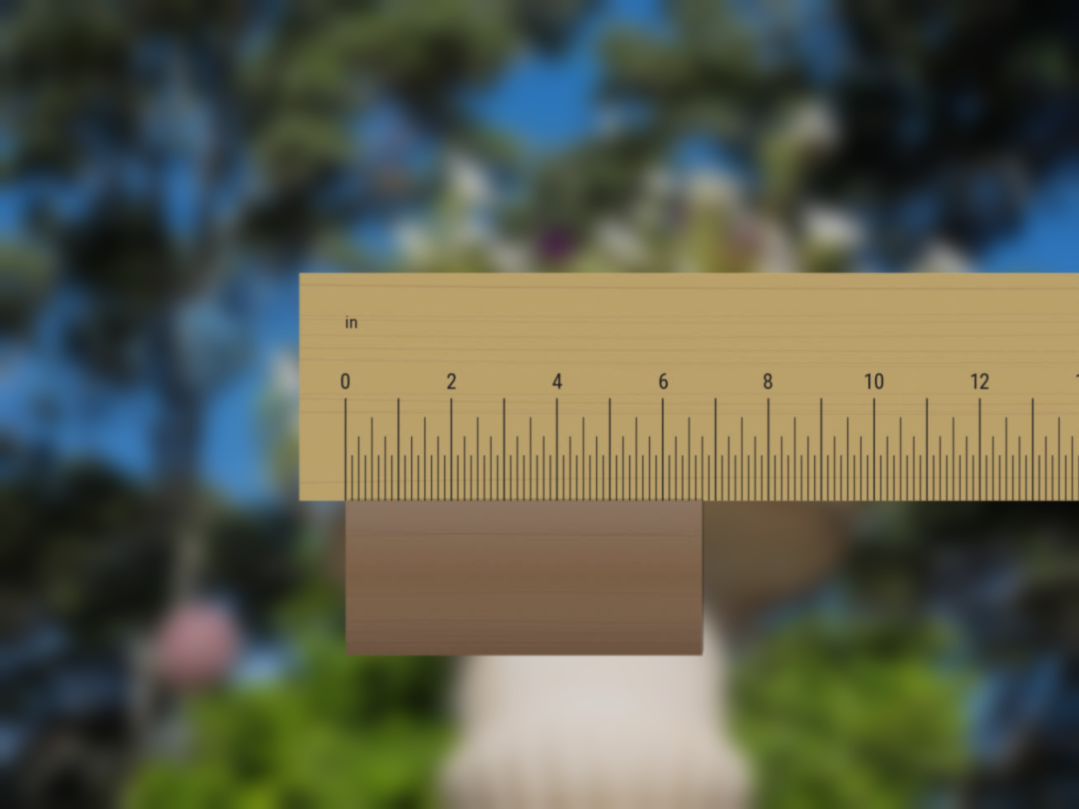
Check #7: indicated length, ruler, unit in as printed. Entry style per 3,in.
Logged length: 6.75,in
